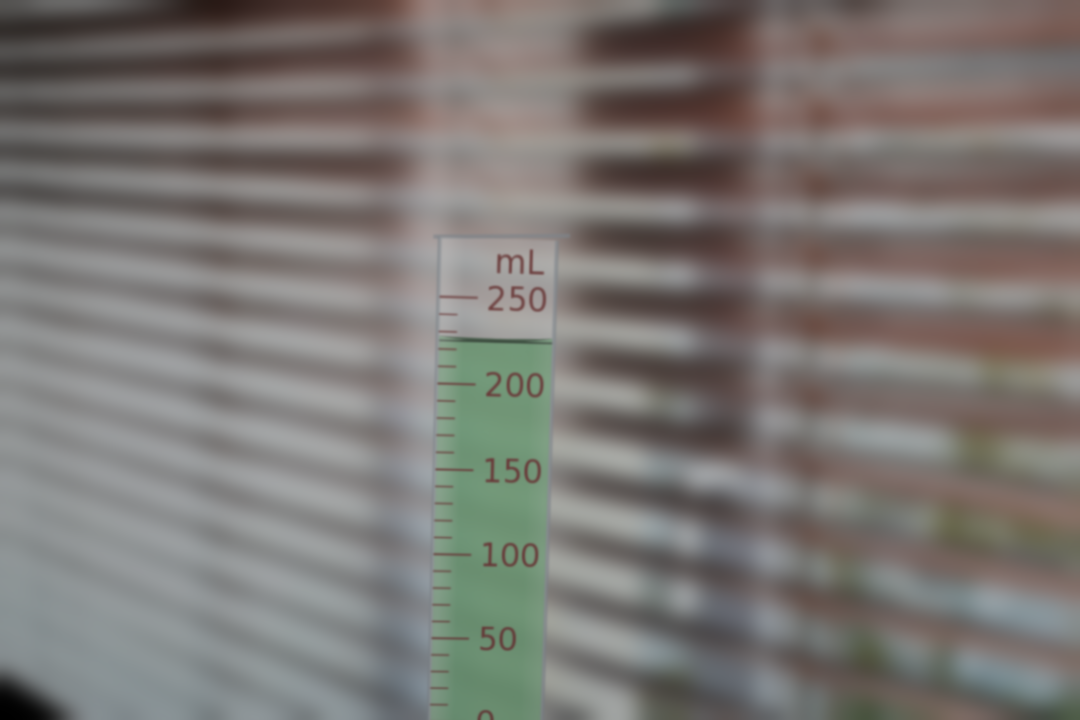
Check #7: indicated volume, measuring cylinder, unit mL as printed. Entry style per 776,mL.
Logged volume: 225,mL
